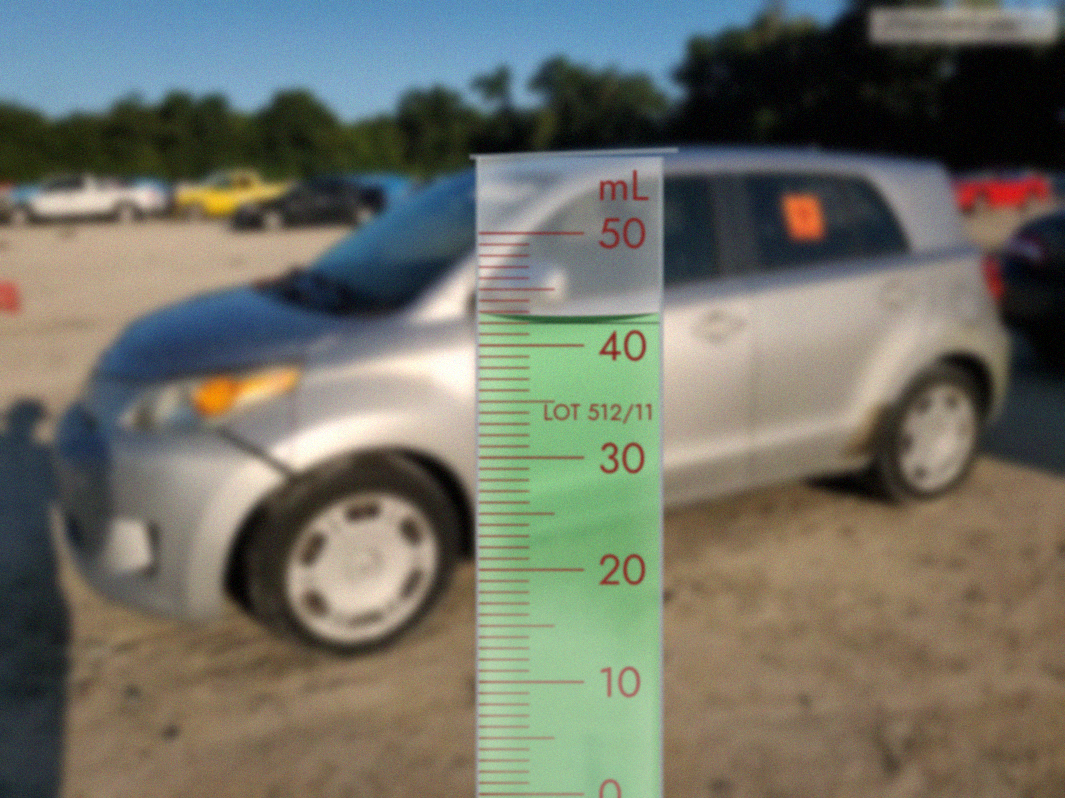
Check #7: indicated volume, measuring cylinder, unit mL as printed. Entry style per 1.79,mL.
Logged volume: 42,mL
